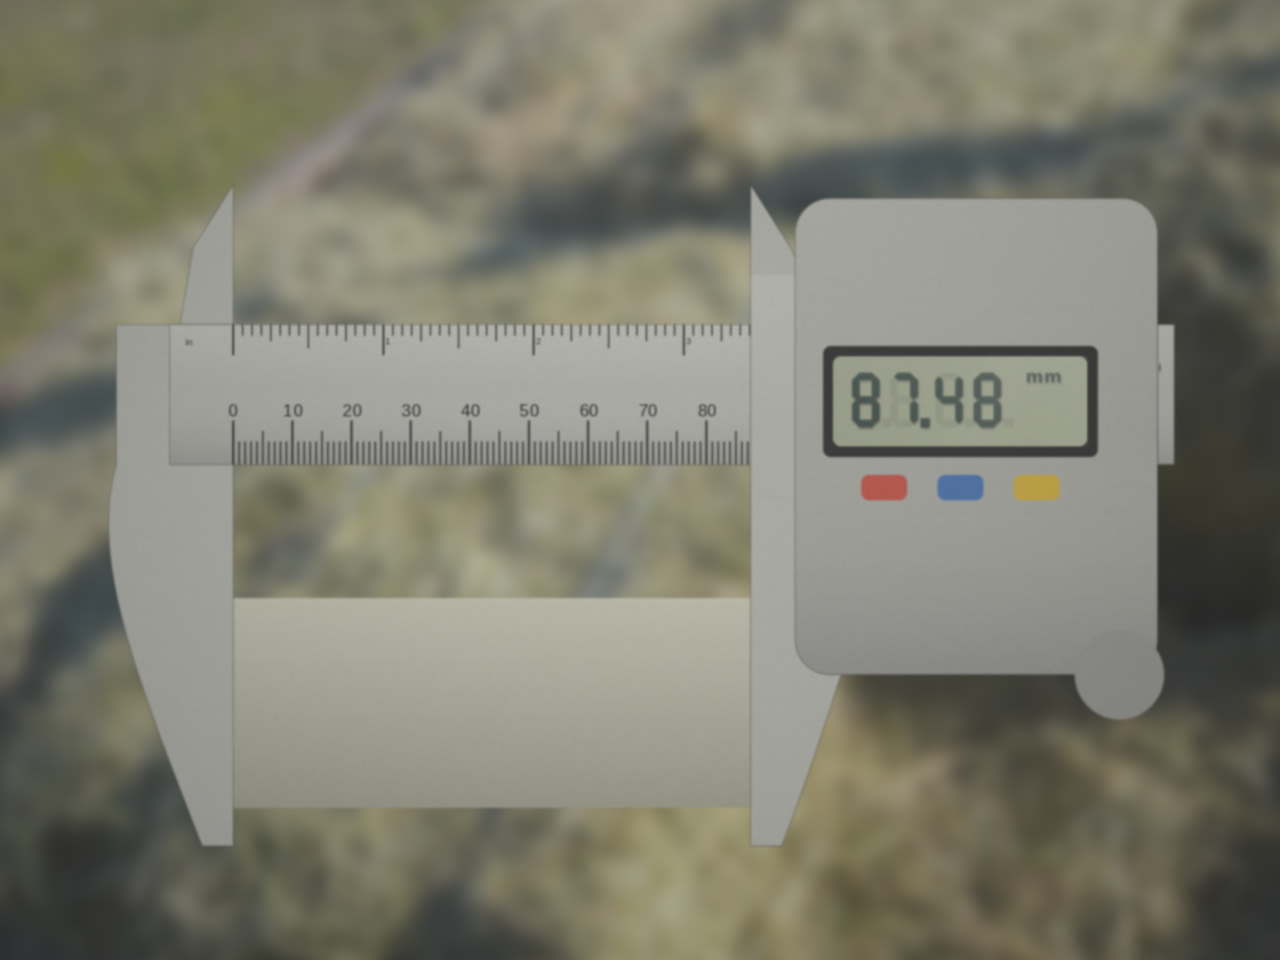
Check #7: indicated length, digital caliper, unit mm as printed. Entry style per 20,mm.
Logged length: 87.48,mm
